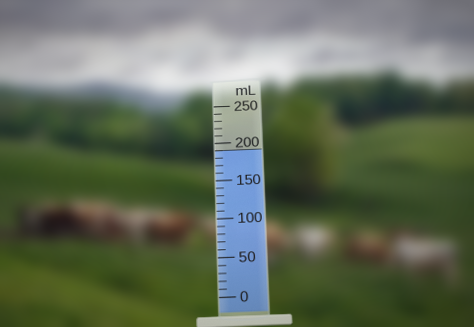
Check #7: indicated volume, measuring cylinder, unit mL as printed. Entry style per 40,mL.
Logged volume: 190,mL
